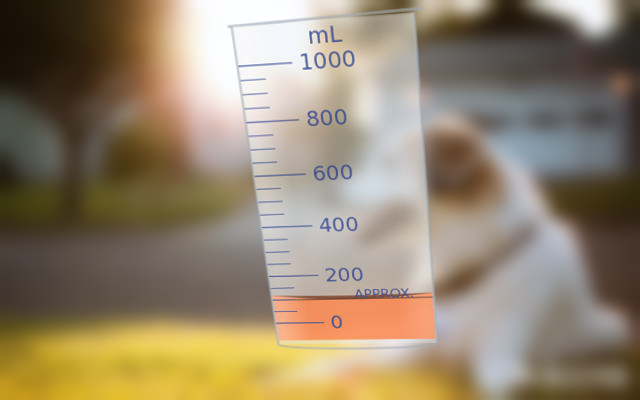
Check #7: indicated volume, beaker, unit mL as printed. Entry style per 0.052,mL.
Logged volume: 100,mL
